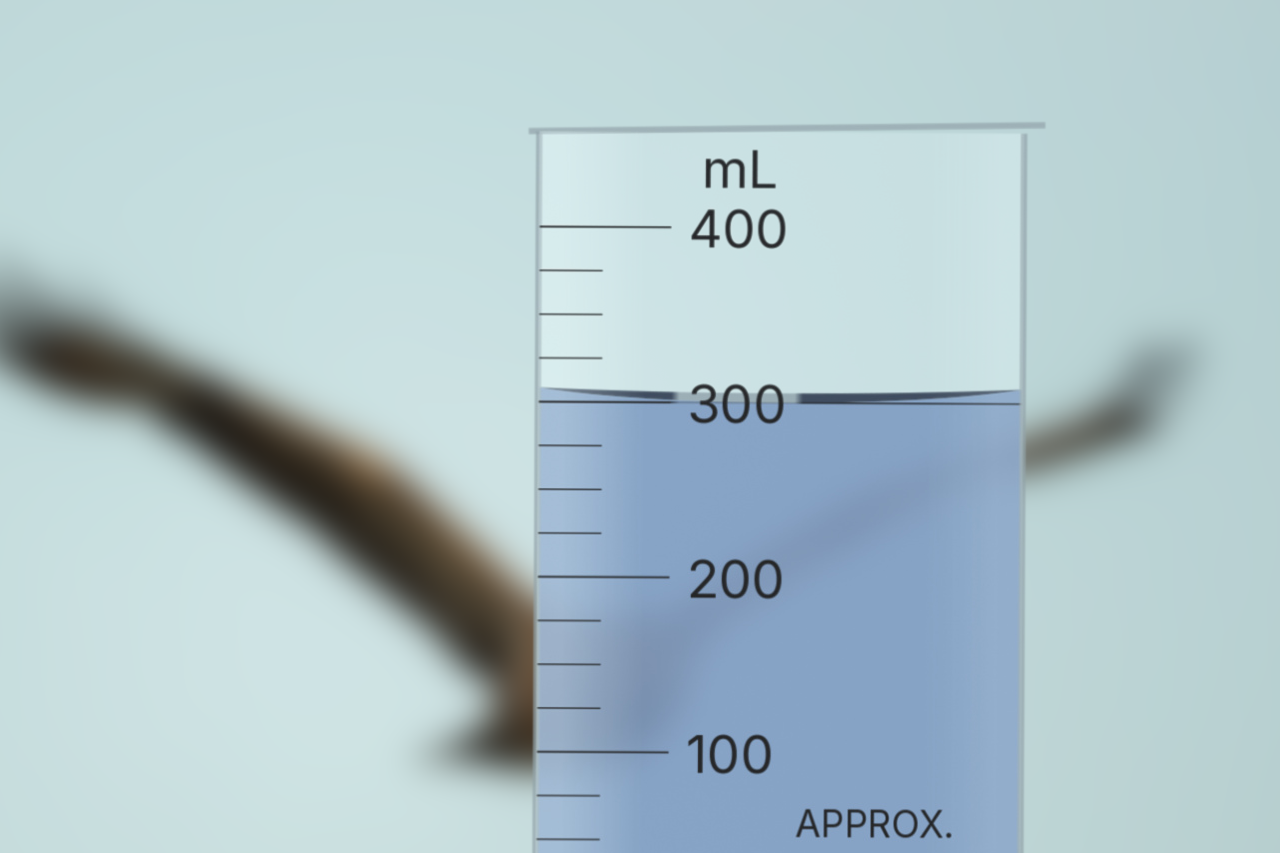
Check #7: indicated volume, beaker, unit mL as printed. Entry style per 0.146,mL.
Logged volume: 300,mL
